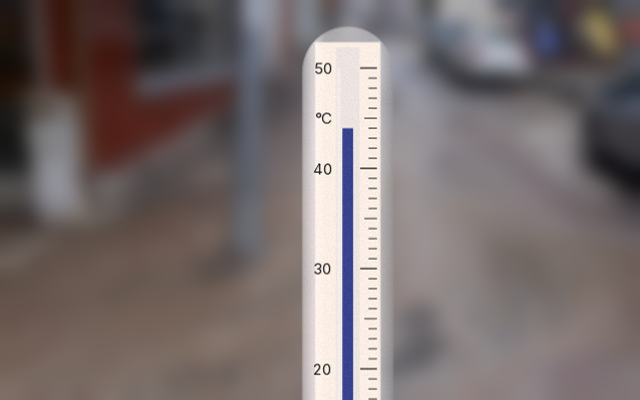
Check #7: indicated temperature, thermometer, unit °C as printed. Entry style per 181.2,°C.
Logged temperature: 44,°C
